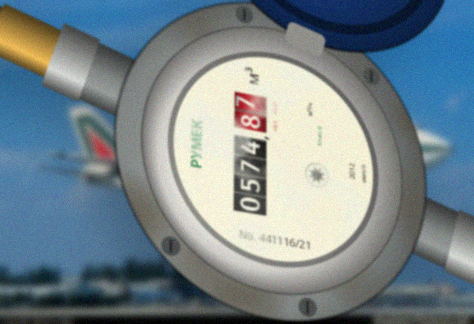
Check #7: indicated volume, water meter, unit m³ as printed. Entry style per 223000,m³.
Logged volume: 574.87,m³
